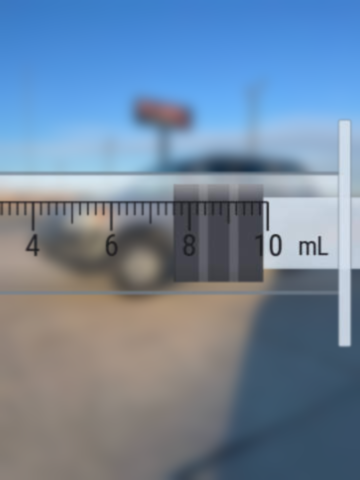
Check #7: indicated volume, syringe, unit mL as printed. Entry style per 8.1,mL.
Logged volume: 7.6,mL
